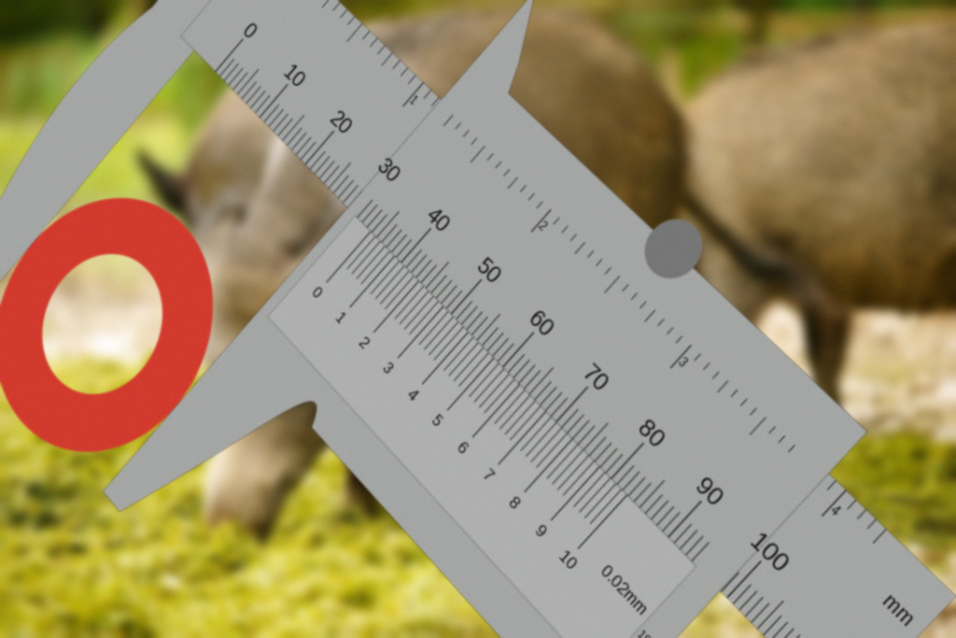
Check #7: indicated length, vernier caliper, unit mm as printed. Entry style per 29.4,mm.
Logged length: 33.8,mm
